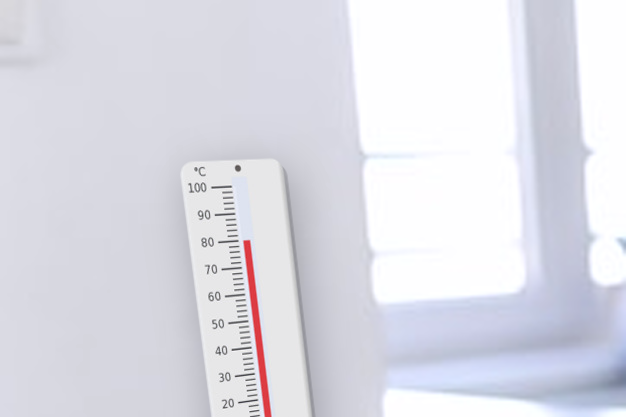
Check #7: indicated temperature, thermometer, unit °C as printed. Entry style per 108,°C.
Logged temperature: 80,°C
